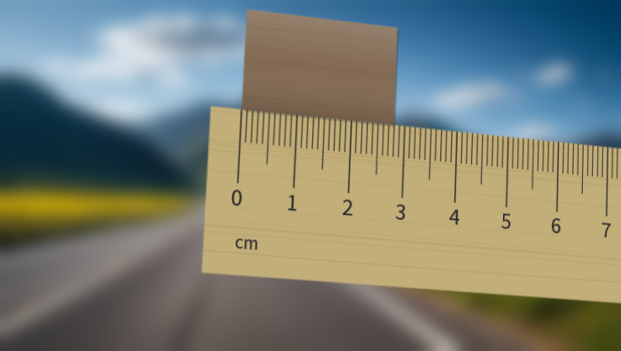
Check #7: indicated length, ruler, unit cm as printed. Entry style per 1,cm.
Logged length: 2.8,cm
